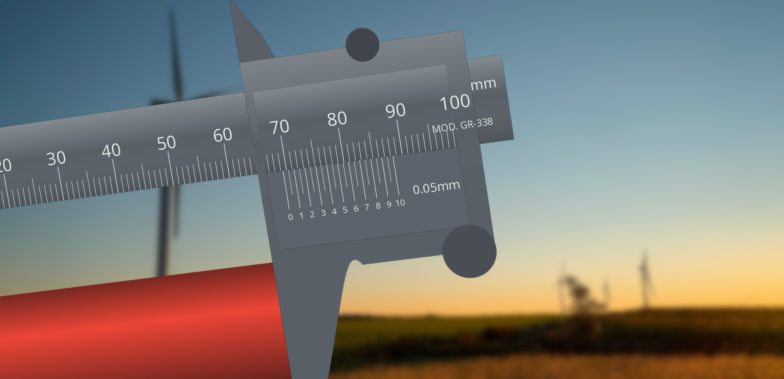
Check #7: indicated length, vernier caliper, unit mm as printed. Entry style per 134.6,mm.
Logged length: 69.4,mm
